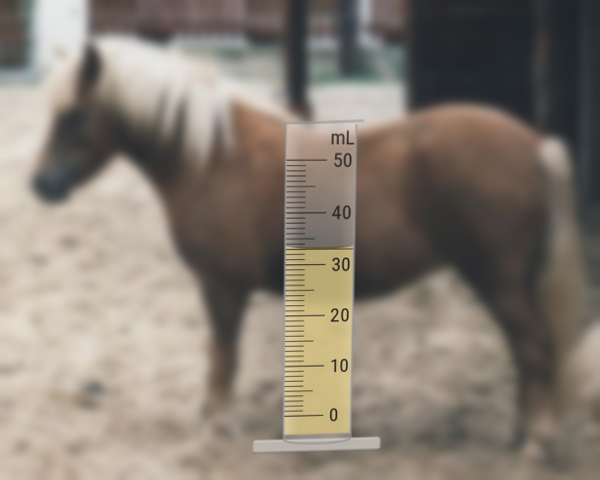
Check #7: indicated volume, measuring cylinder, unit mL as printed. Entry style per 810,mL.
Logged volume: 33,mL
